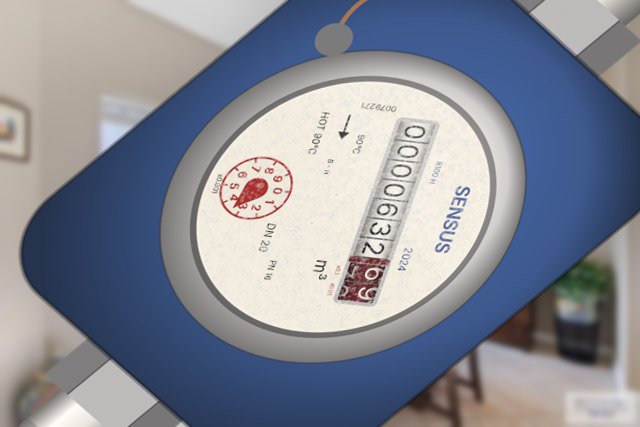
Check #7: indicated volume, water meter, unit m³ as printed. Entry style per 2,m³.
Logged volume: 632.693,m³
